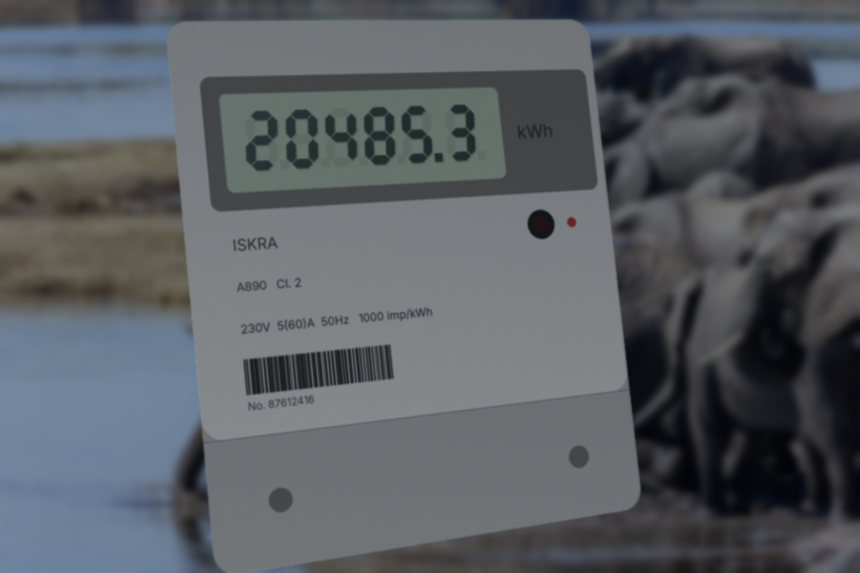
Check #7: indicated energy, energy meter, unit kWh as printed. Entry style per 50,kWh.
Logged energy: 20485.3,kWh
